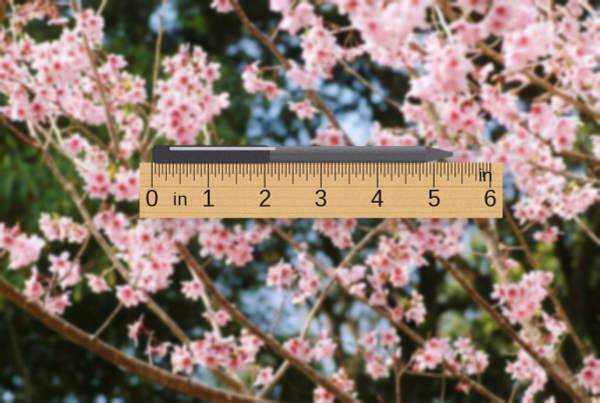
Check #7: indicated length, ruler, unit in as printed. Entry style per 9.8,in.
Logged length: 5.5,in
